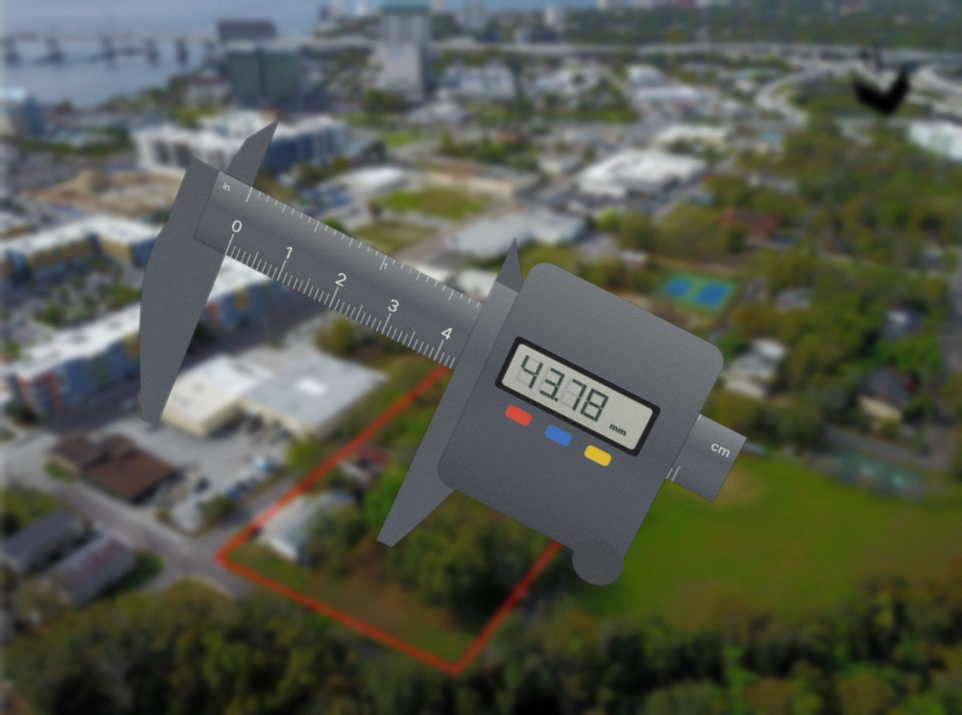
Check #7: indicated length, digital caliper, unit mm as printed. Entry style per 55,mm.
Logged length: 43.78,mm
